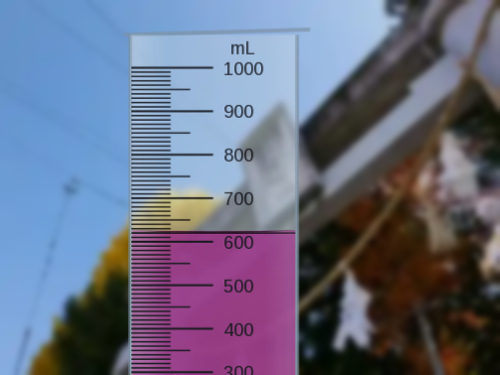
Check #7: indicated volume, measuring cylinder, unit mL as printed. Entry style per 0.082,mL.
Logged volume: 620,mL
